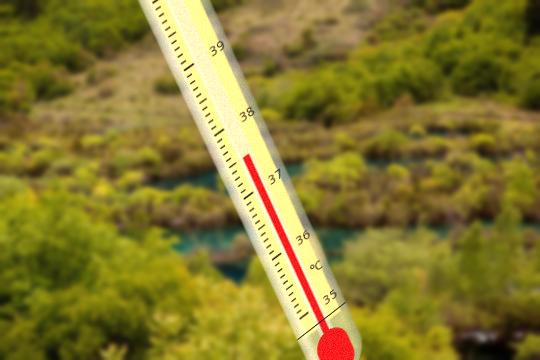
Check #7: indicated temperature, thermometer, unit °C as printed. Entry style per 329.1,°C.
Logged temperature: 37.5,°C
